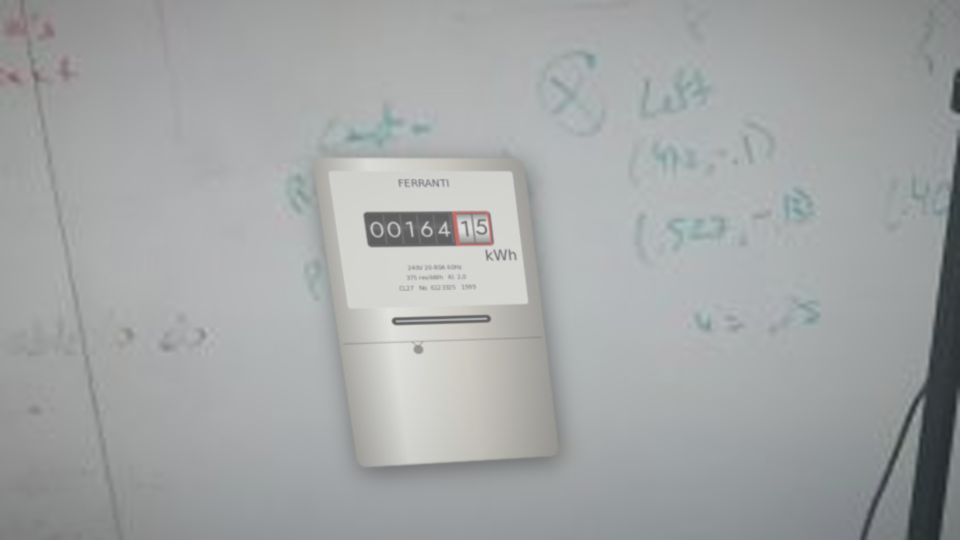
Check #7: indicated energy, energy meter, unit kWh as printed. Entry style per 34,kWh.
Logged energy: 164.15,kWh
